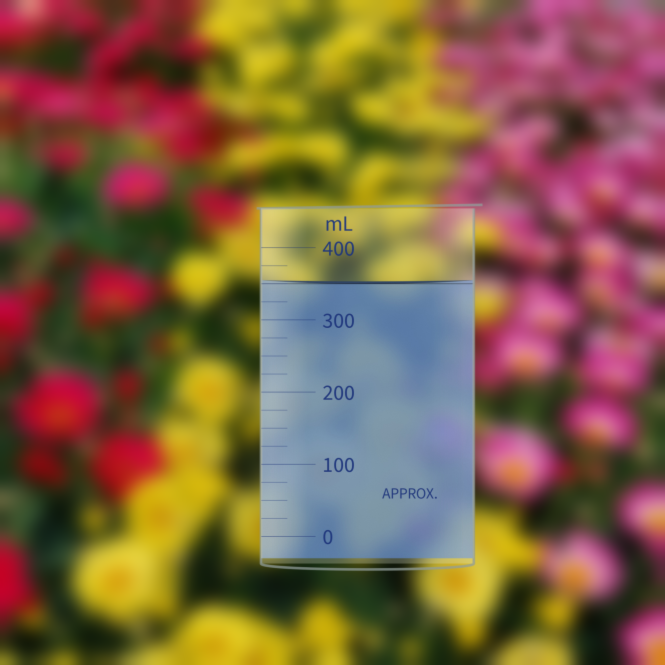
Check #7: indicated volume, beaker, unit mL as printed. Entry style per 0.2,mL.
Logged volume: 350,mL
